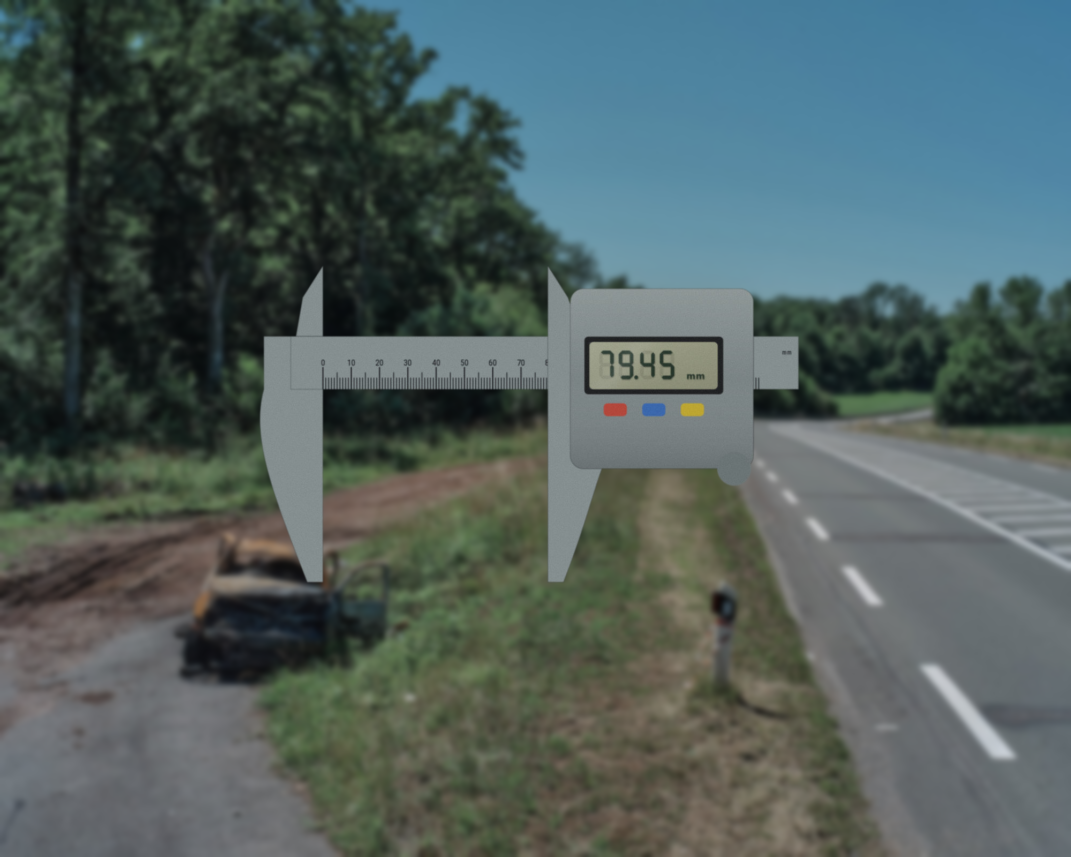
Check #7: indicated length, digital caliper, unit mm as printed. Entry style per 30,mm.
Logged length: 79.45,mm
